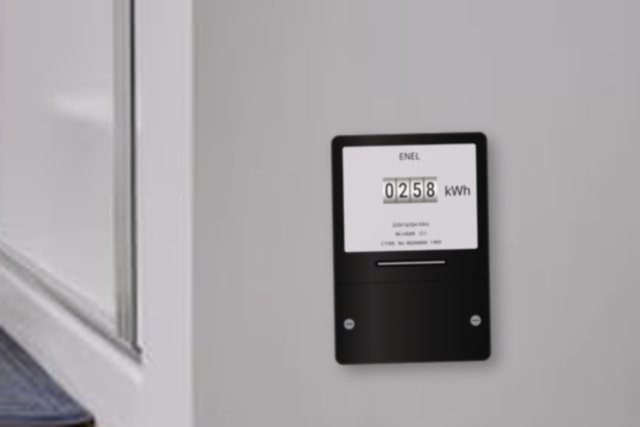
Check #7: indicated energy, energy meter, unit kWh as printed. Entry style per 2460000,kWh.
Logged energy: 258,kWh
